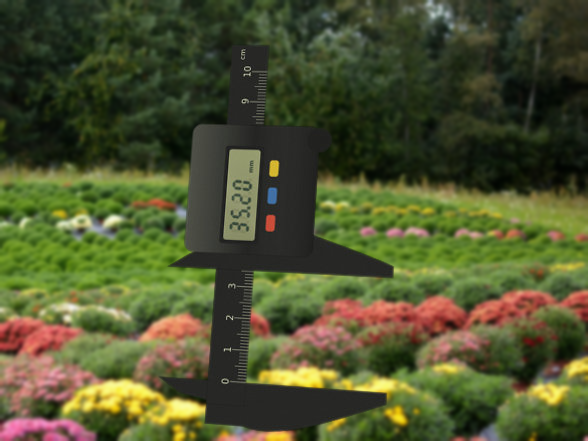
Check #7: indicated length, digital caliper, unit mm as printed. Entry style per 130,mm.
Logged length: 35.20,mm
